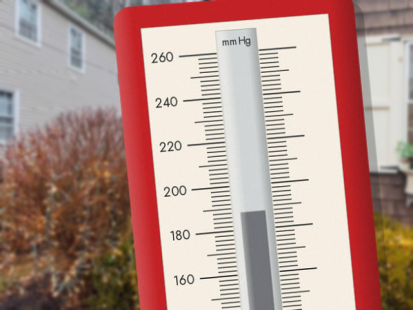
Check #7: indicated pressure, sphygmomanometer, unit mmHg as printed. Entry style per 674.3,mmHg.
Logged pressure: 188,mmHg
